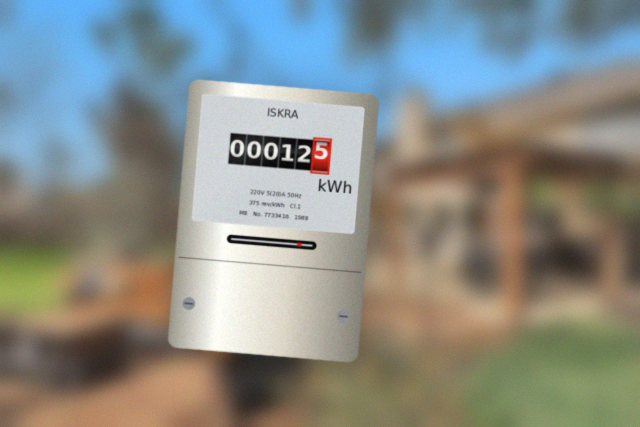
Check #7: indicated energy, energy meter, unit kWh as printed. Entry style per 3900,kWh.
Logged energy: 12.5,kWh
